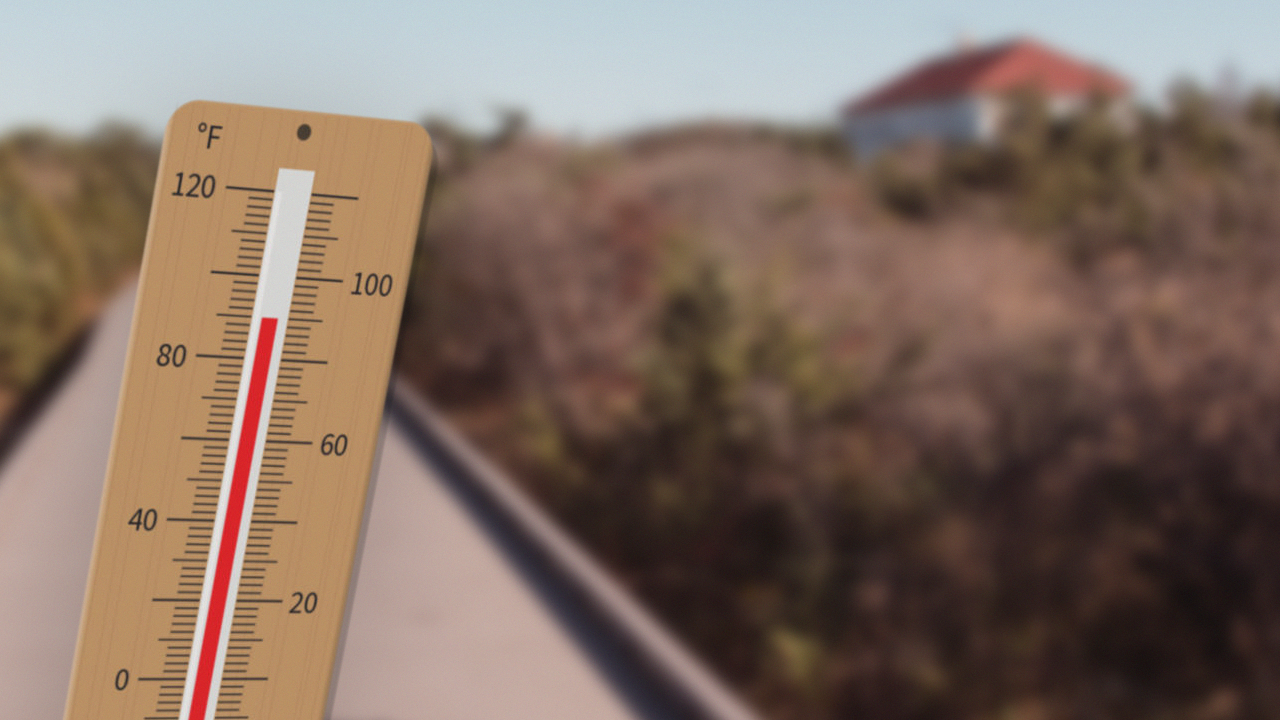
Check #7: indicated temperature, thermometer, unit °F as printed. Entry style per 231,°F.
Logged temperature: 90,°F
